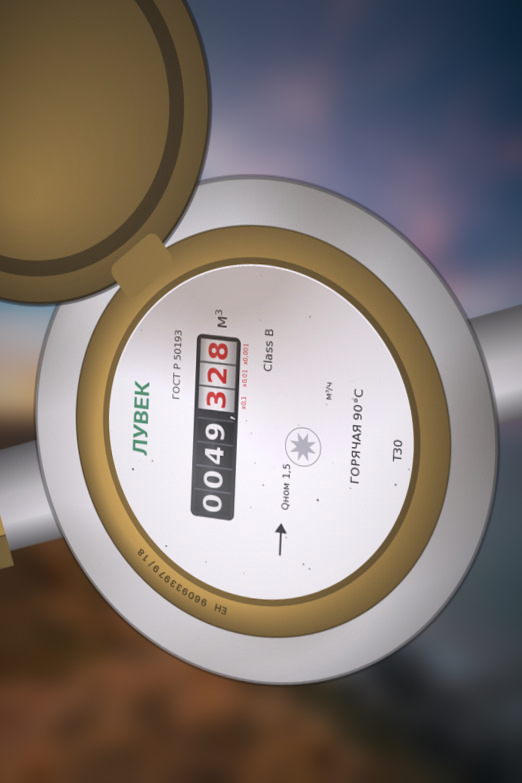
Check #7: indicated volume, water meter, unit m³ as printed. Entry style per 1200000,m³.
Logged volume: 49.328,m³
